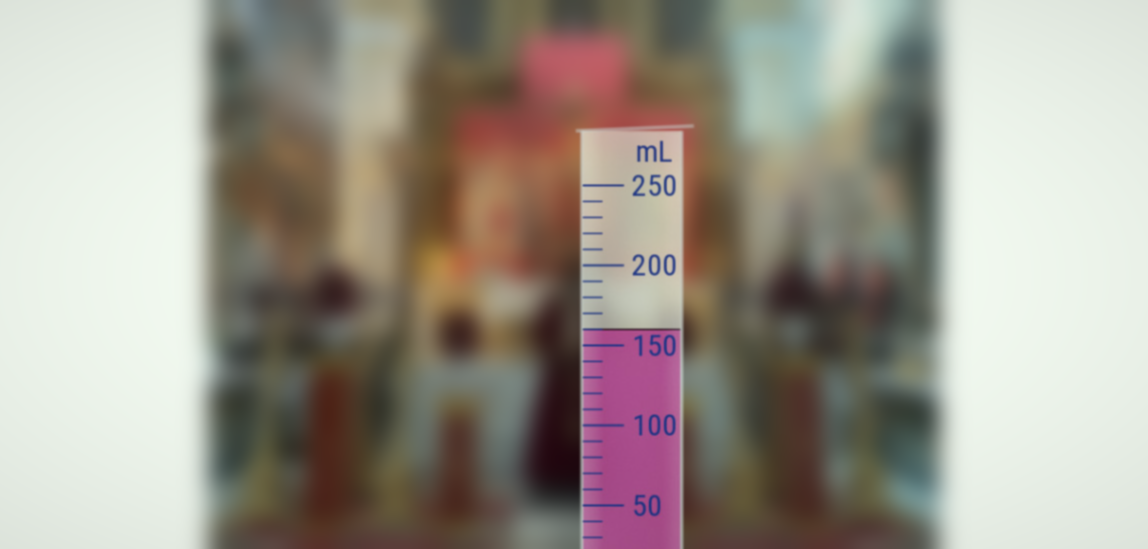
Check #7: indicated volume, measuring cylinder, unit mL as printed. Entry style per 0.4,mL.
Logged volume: 160,mL
